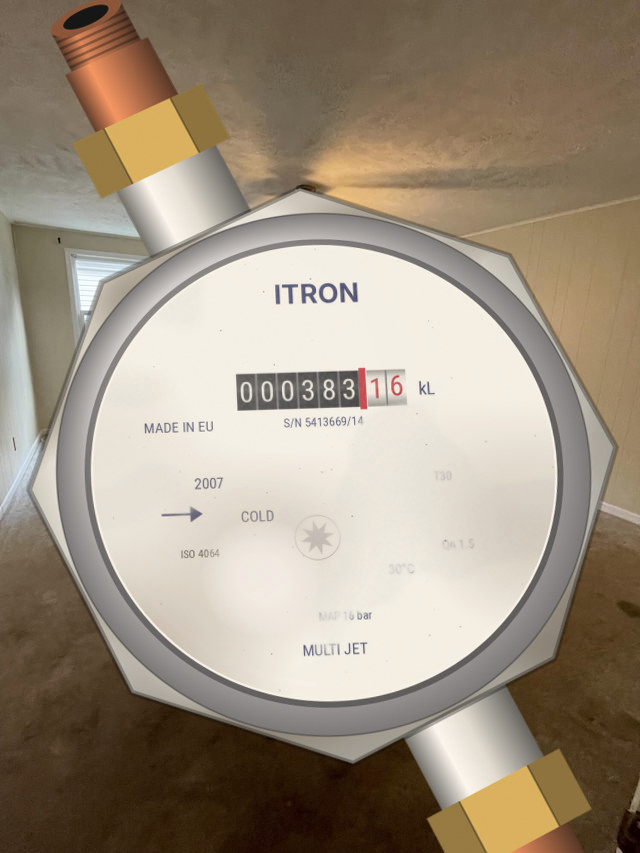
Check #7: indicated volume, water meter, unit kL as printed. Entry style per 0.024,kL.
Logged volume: 383.16,kL
